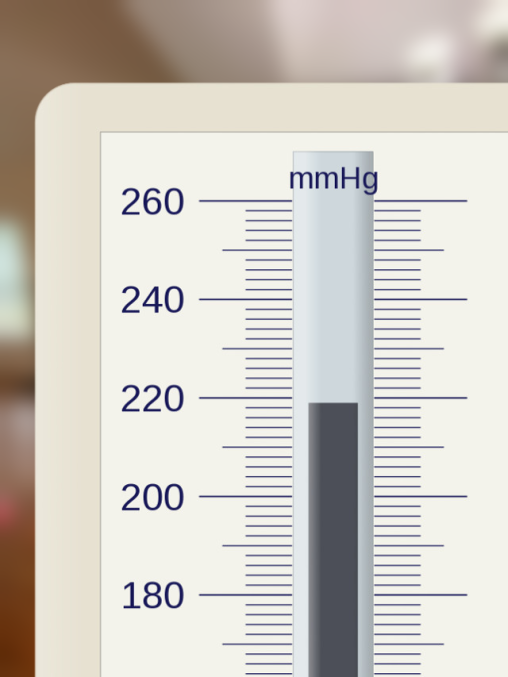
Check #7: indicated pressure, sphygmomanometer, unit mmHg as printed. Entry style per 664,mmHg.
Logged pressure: 219,mmHg
